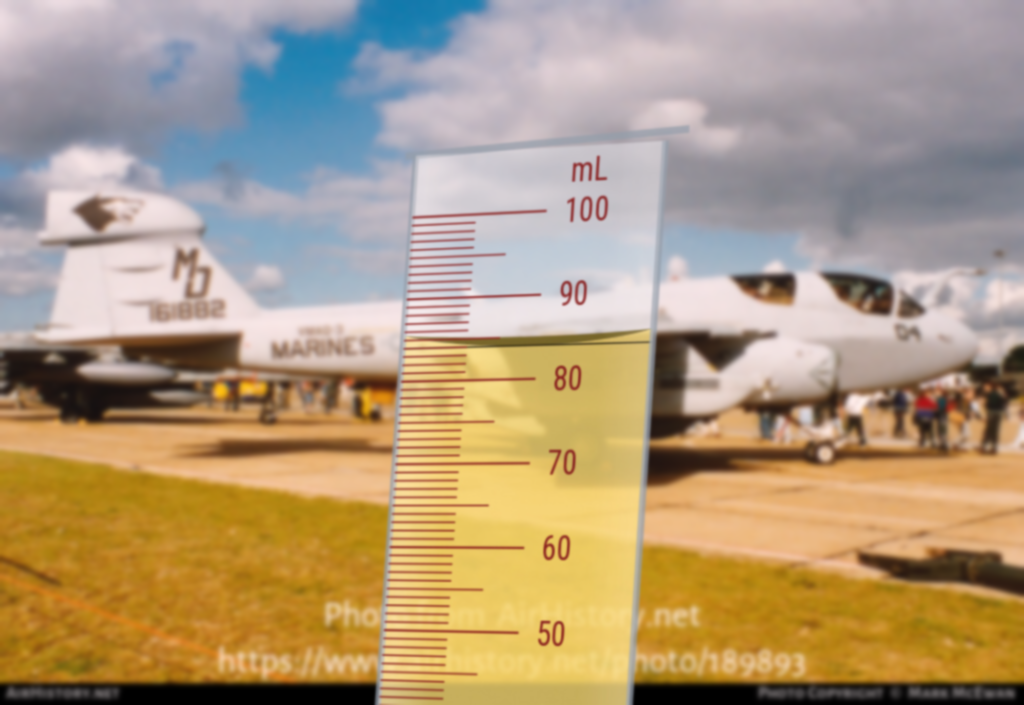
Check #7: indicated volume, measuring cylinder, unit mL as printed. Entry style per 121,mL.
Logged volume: 84,mL
